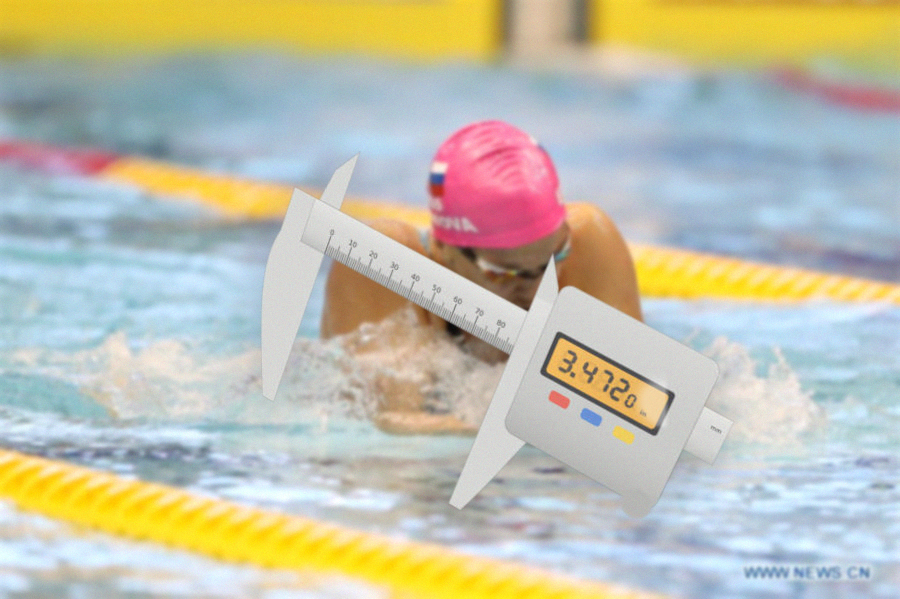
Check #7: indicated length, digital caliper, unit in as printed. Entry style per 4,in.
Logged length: 3.4720,in
